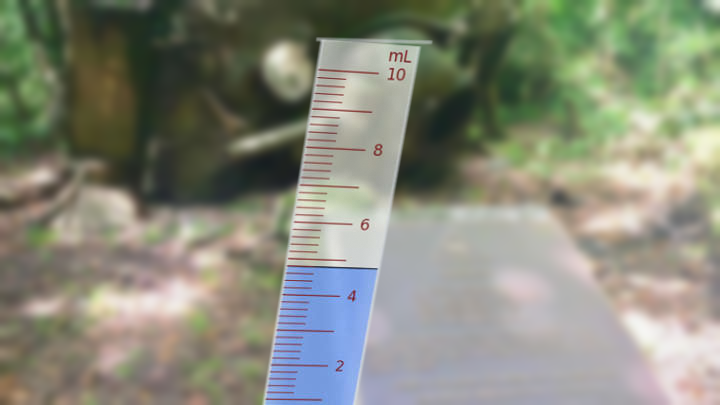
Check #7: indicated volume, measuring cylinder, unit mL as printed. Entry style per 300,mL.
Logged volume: 4.8,mL
